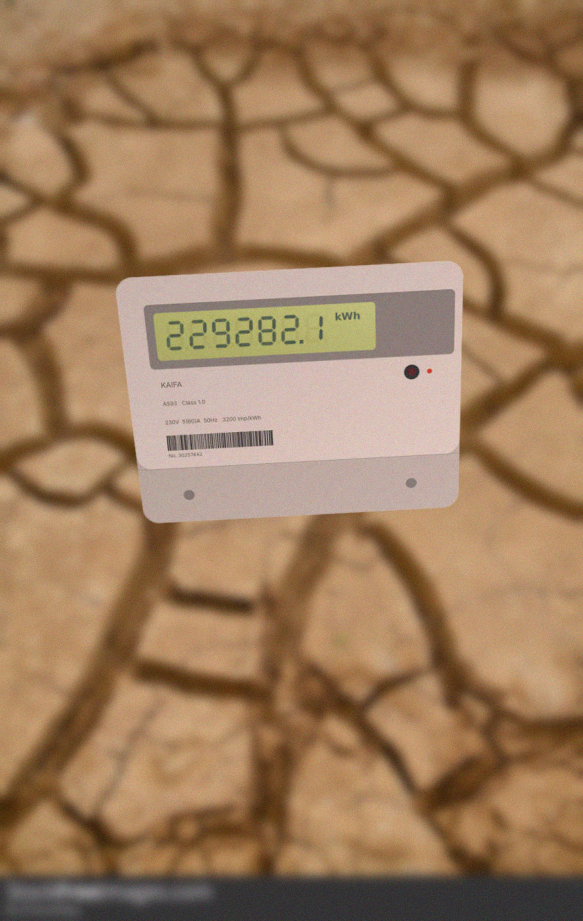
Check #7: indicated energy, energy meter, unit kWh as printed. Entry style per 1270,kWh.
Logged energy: 229282.1,kWh
